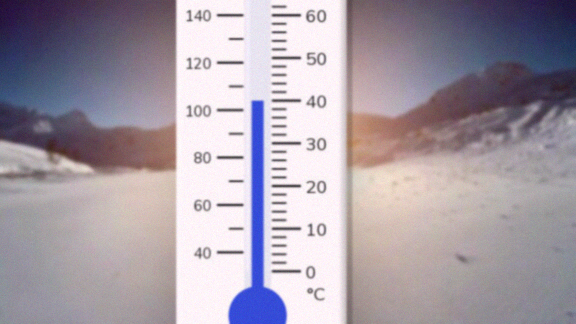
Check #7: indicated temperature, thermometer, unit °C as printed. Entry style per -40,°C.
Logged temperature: 40,°C
